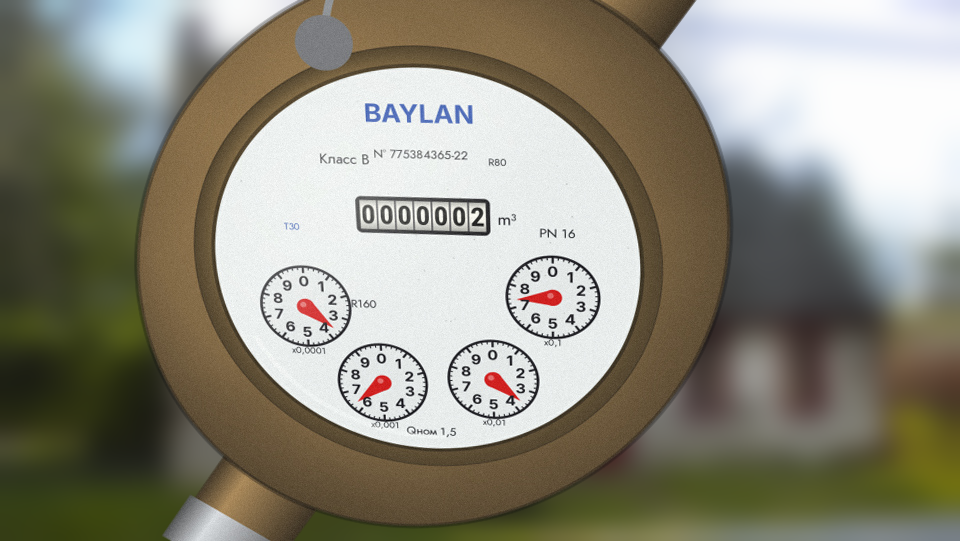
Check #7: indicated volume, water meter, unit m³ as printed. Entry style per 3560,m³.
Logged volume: 2.7363,m³
